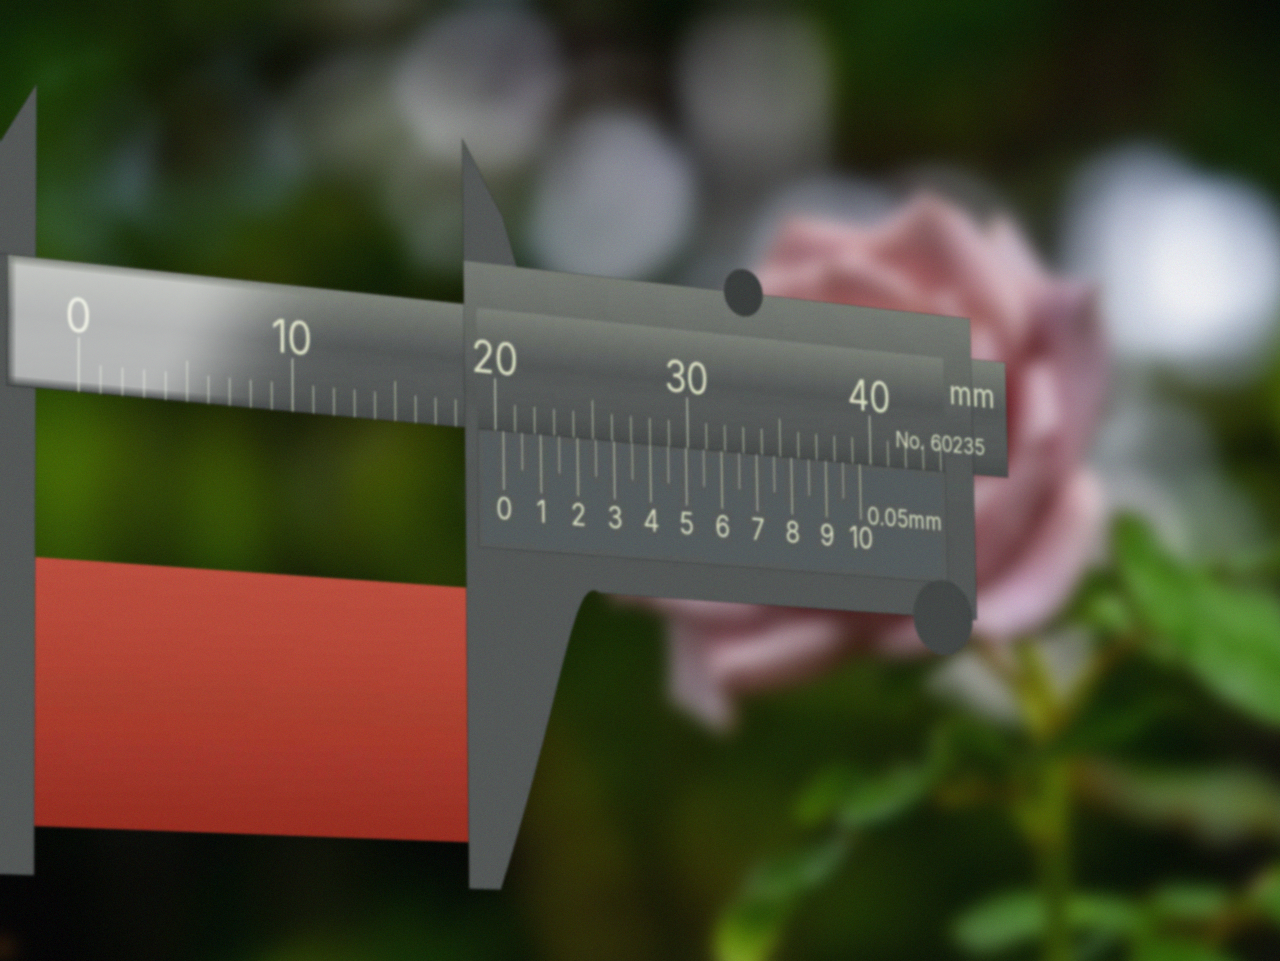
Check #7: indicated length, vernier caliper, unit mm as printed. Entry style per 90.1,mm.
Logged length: 20.4,mm
